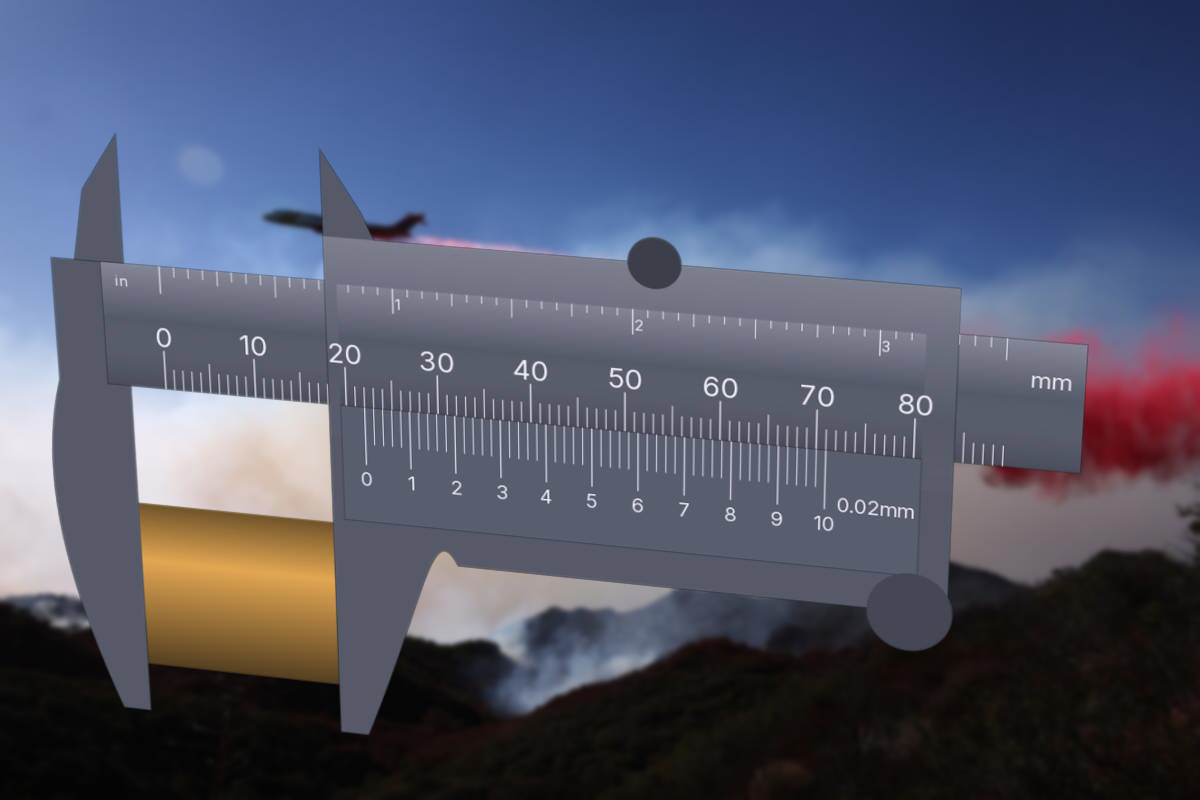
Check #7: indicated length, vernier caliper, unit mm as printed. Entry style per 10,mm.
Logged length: 22.0,mm
